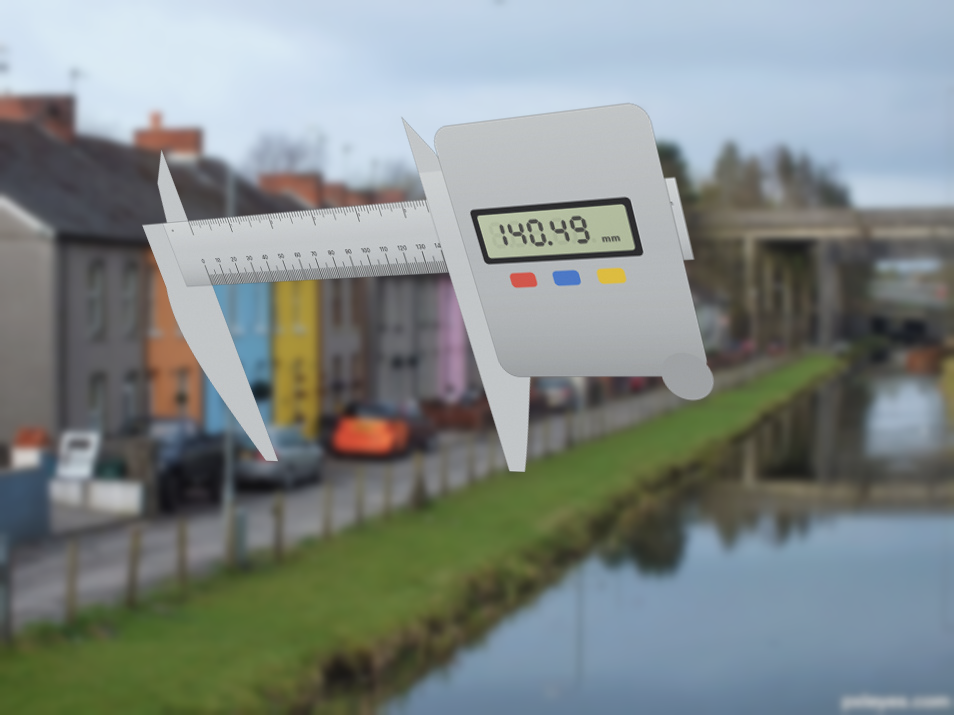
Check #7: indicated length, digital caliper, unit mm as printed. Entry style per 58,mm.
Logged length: 140.49,mm
